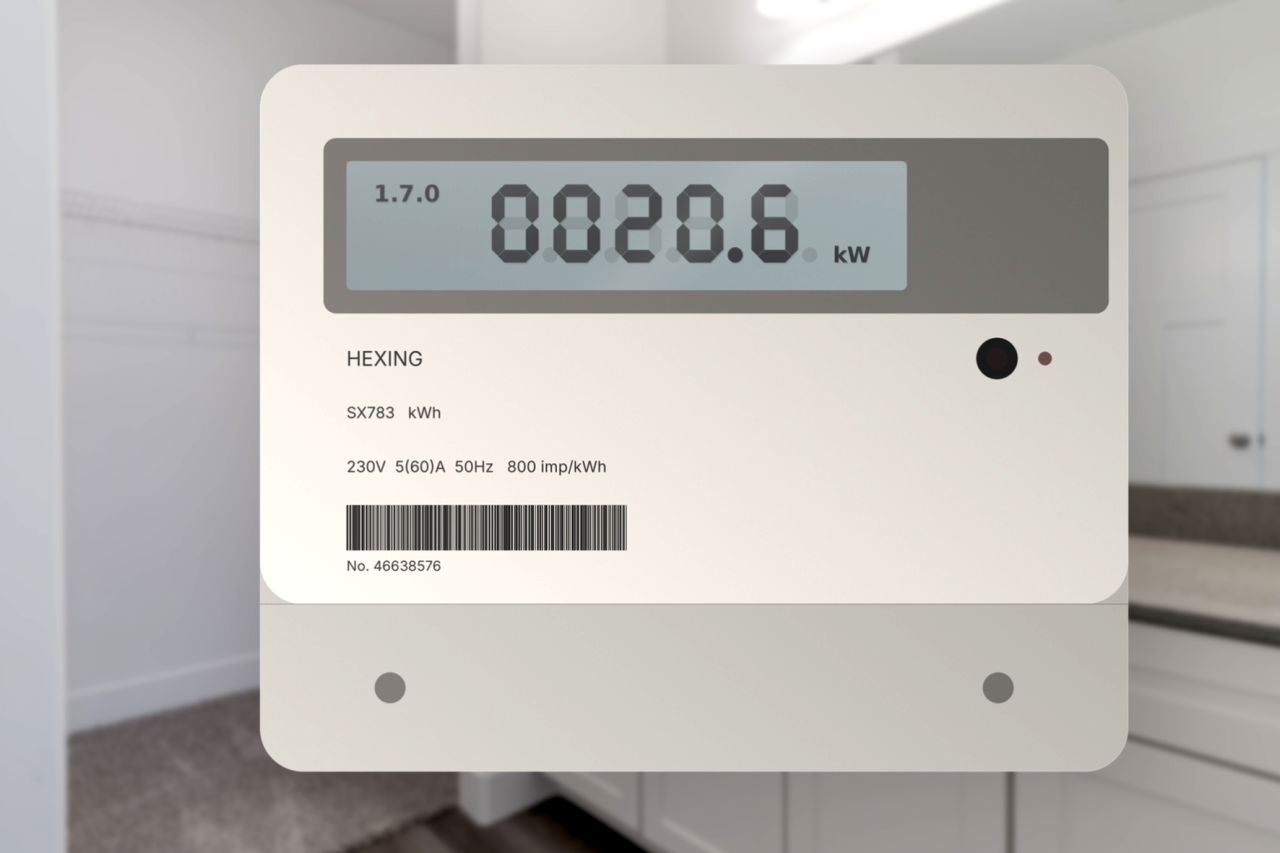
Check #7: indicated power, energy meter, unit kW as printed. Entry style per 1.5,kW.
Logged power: 20.6,kW
